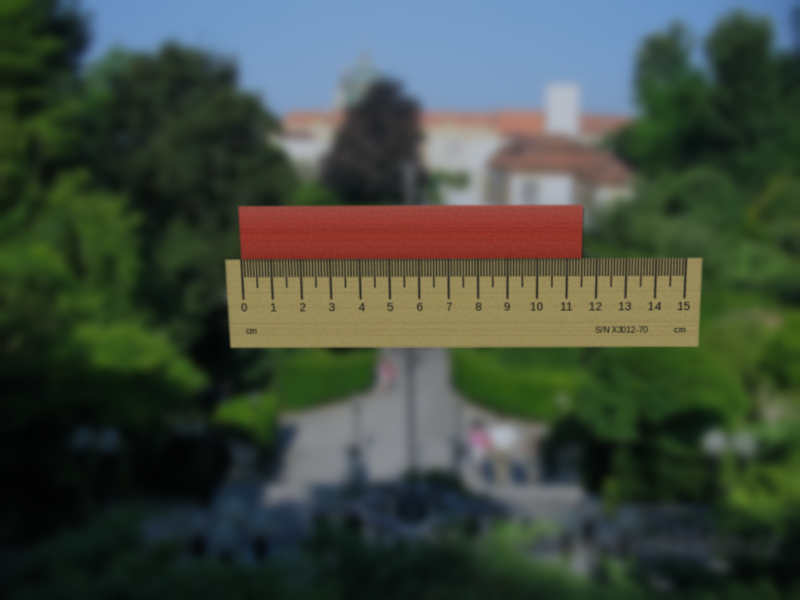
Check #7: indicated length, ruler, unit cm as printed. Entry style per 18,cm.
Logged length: 11.5,cm
